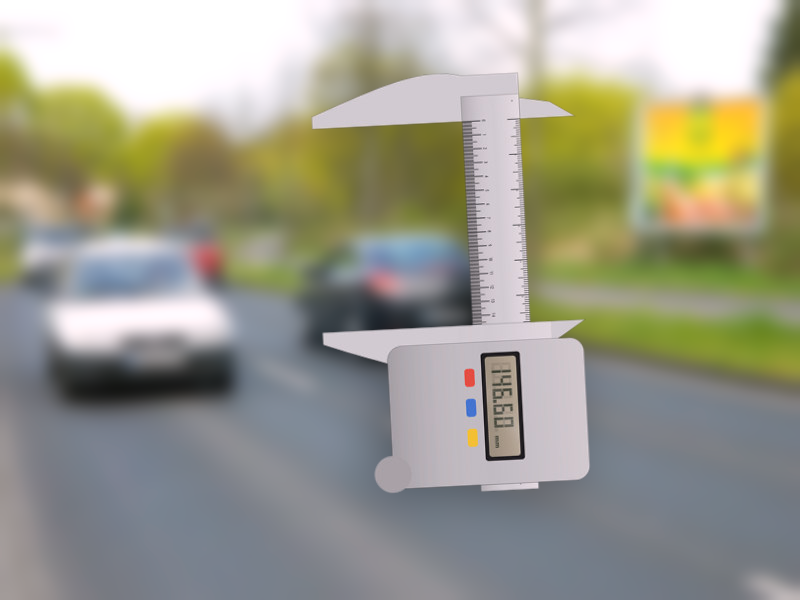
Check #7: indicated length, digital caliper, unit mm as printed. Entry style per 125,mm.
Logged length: 146.60,mm
